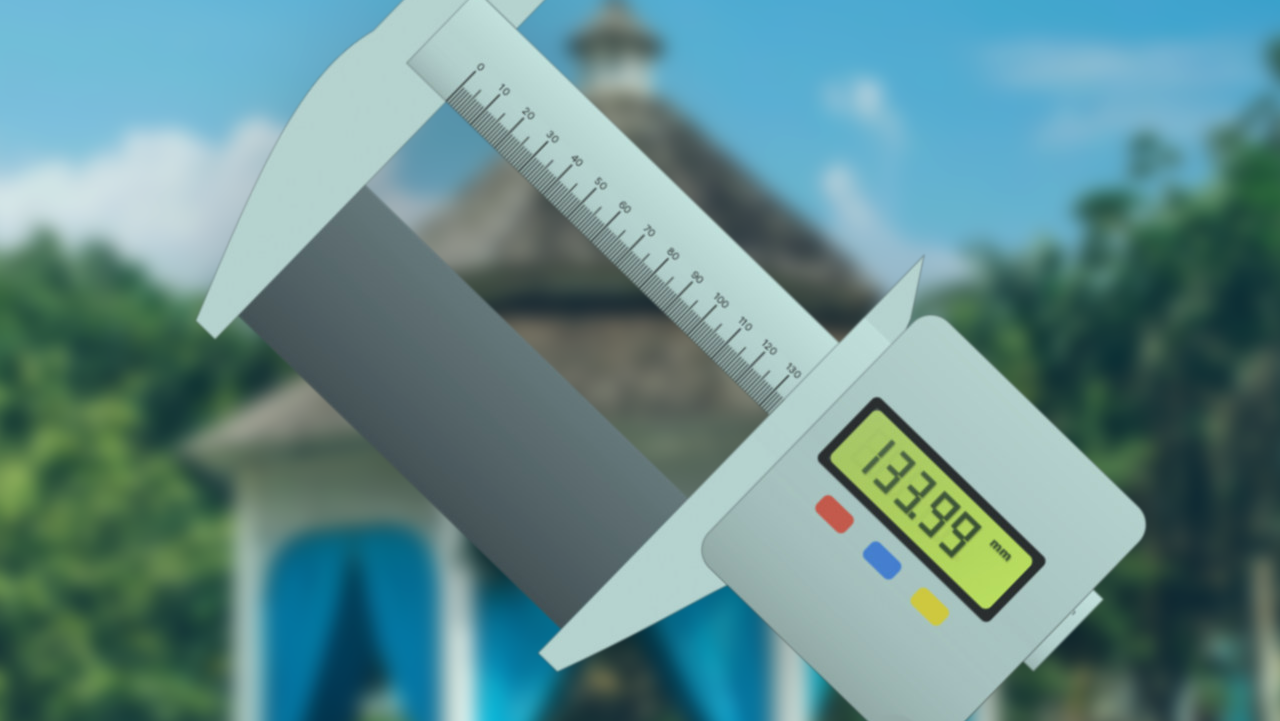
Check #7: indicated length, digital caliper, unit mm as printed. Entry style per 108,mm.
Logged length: 133.99,mm
